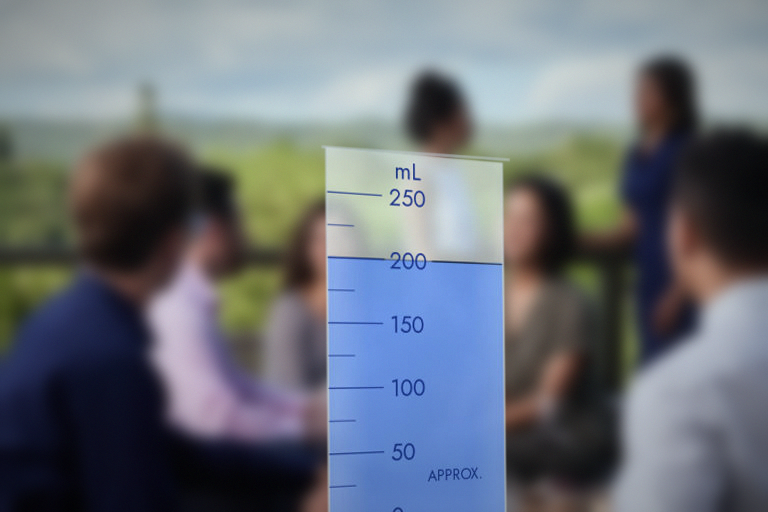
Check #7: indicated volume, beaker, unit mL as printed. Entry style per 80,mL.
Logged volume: 200,mL
